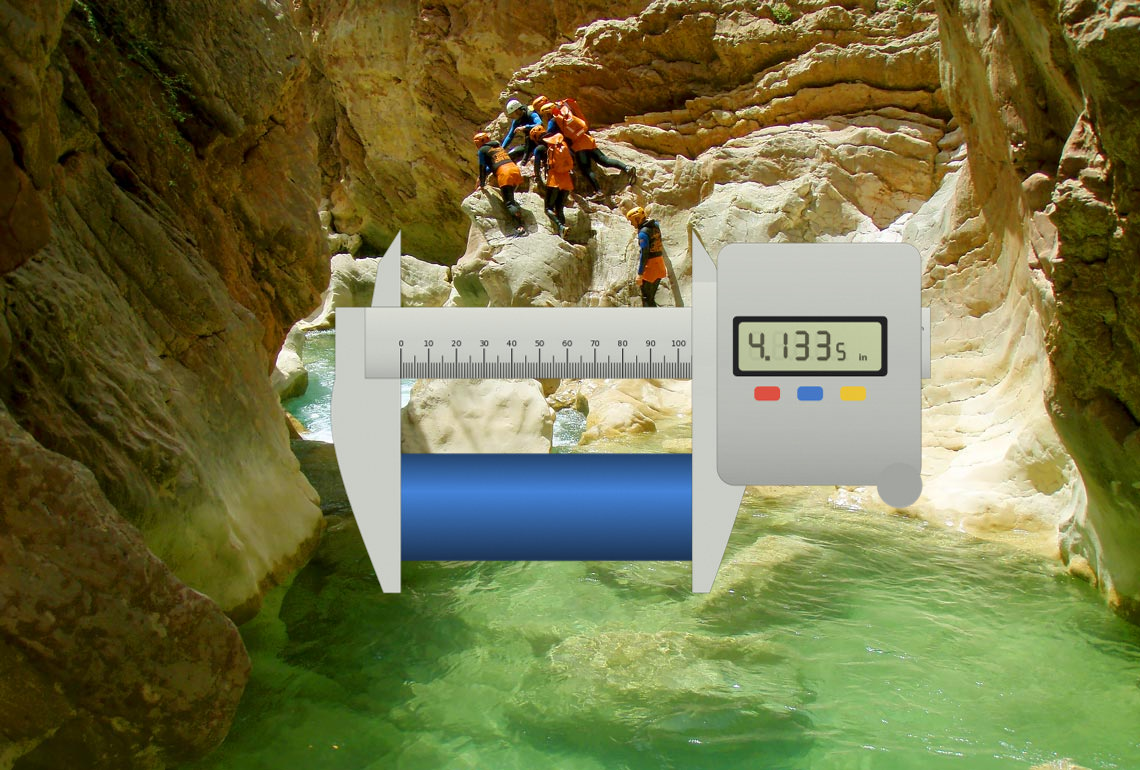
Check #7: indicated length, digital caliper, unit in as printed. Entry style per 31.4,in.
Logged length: 4.1335,in
